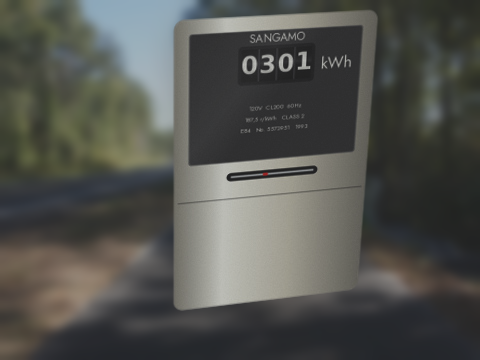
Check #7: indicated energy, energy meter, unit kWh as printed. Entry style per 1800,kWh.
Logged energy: 301,kWh
